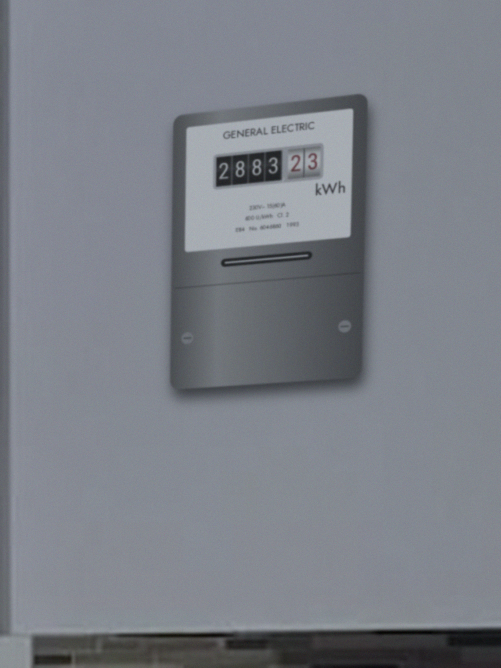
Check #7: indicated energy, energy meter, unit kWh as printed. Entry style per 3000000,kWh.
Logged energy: 2883.23,kWh
